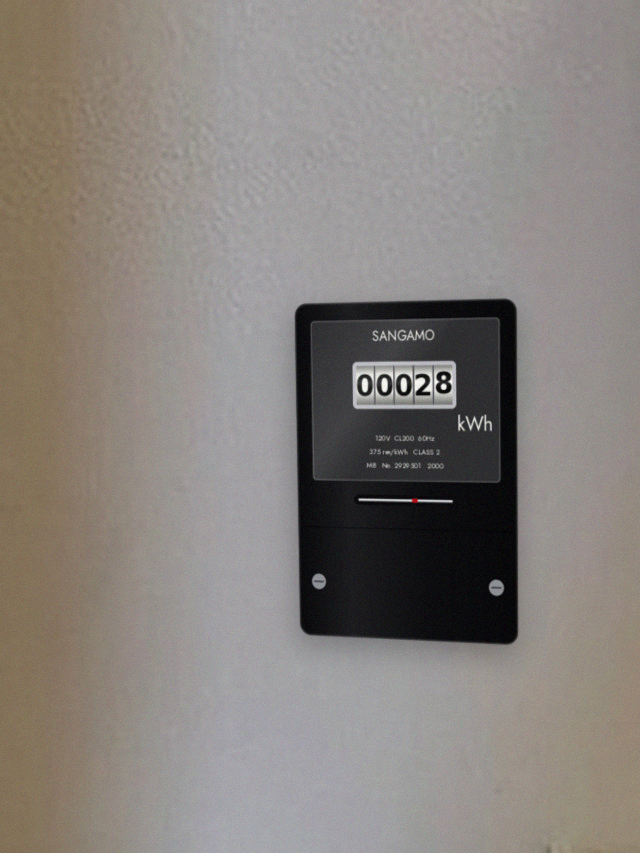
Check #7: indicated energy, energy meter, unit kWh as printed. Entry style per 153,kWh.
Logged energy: 28,kWh
